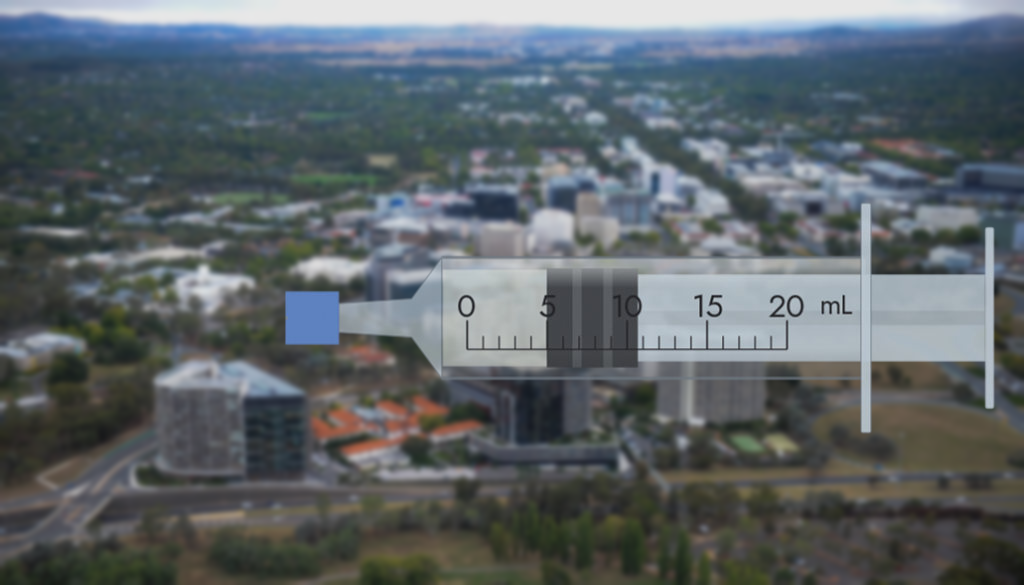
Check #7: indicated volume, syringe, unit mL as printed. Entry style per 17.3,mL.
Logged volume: 5,mL
